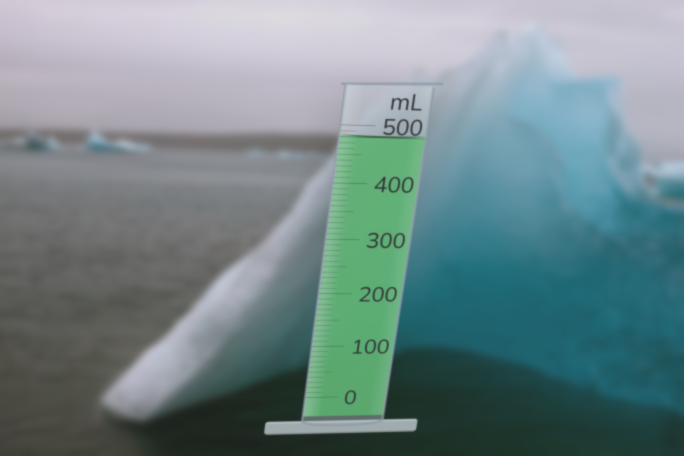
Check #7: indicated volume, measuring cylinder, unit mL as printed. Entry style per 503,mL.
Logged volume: 480,mL
